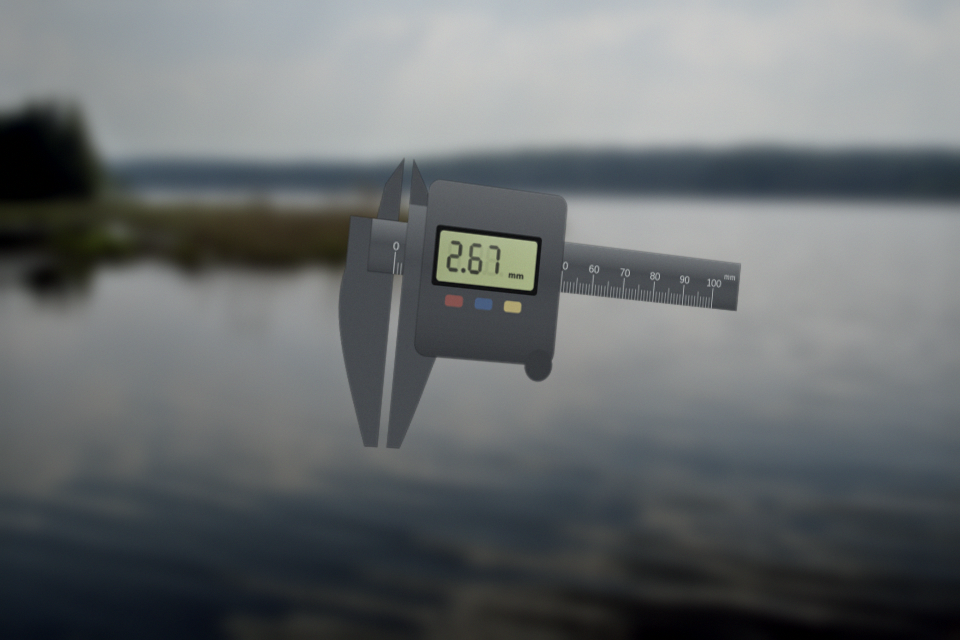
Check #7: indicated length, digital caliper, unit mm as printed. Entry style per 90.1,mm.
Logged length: 2.67,mm
